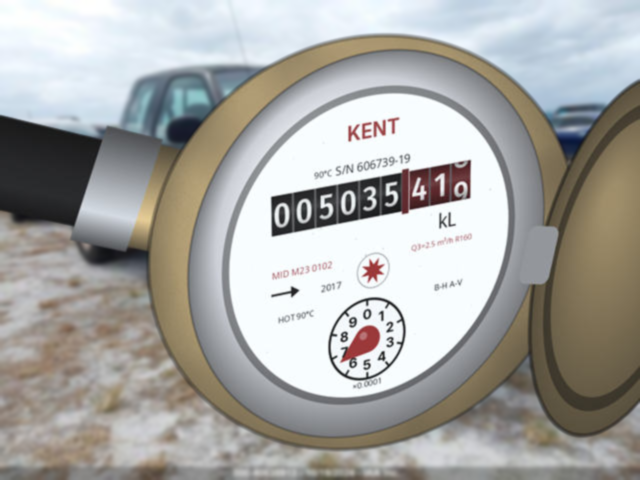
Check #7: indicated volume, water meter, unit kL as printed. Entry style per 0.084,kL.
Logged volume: 5035.4186,kL
